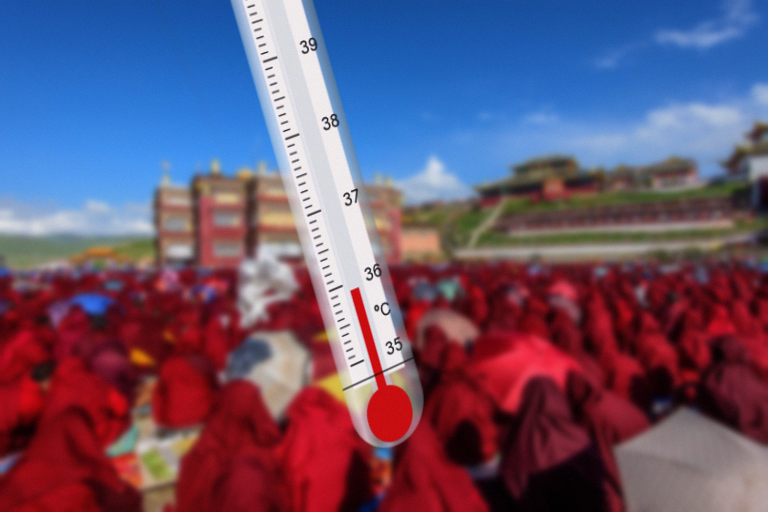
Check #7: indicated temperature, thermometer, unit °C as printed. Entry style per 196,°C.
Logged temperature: 35.9,°C
